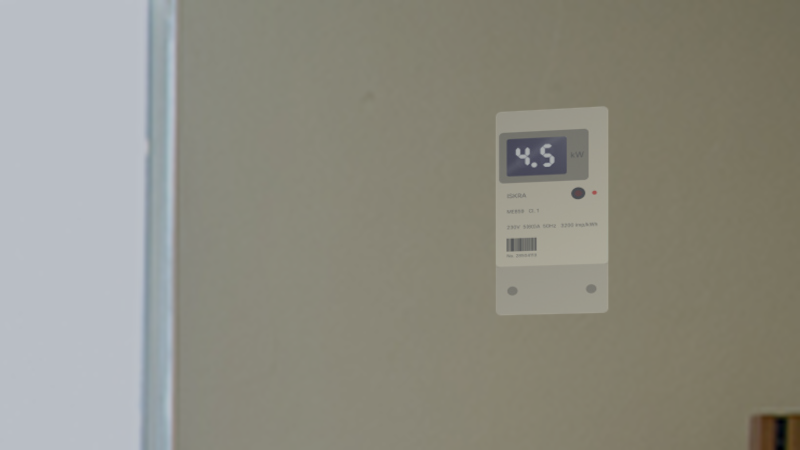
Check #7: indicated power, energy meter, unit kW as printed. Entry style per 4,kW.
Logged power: 4.5,kW
